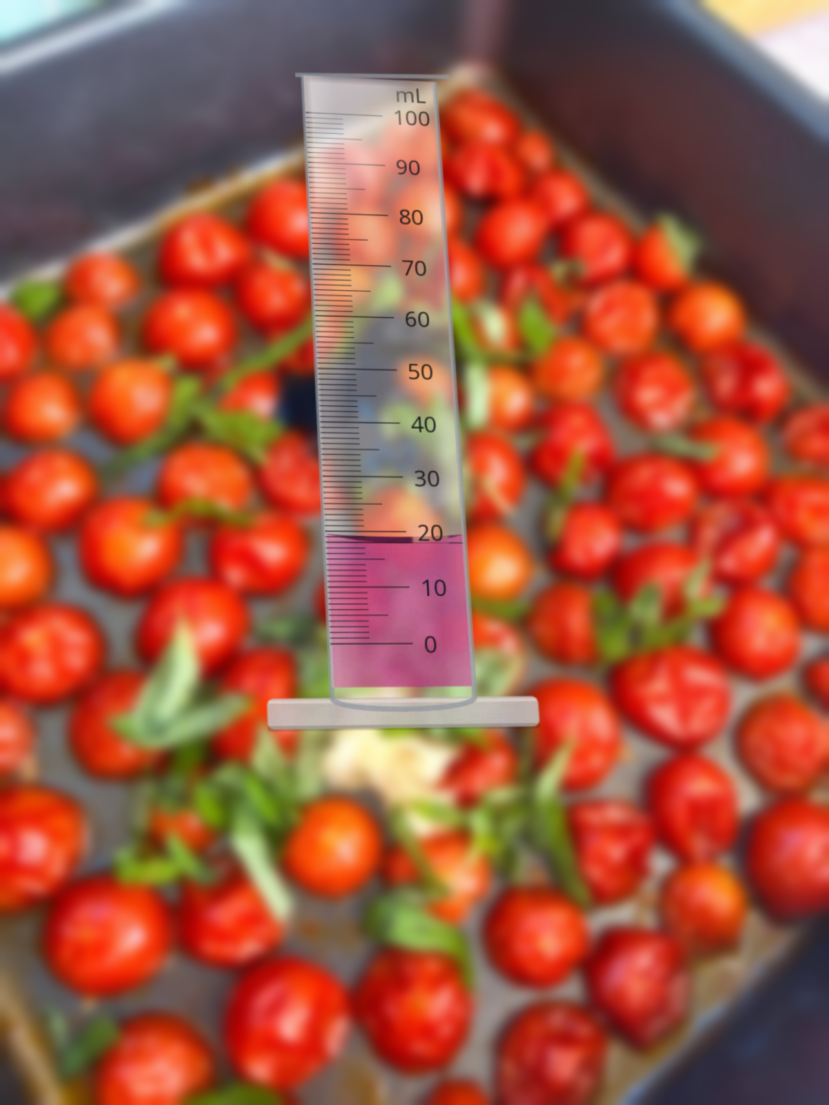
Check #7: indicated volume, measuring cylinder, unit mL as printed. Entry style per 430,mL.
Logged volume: 18,mL
